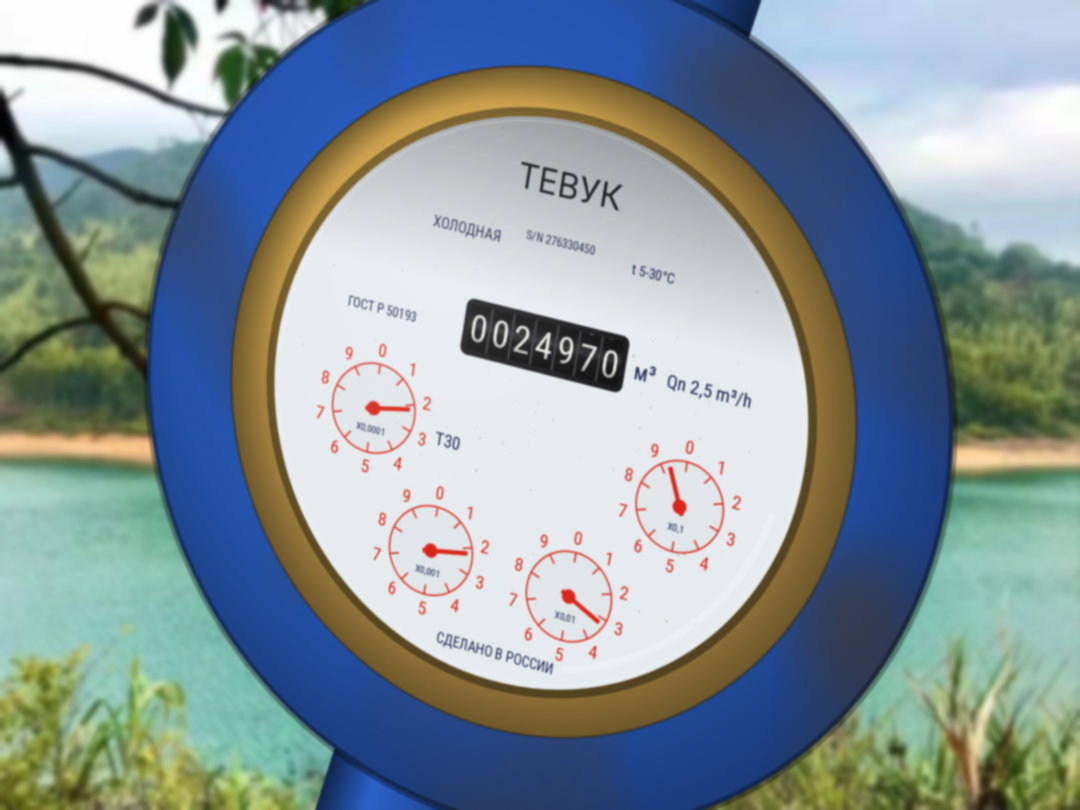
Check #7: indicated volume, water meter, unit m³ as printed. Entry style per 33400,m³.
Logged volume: 24969.9322,m³
